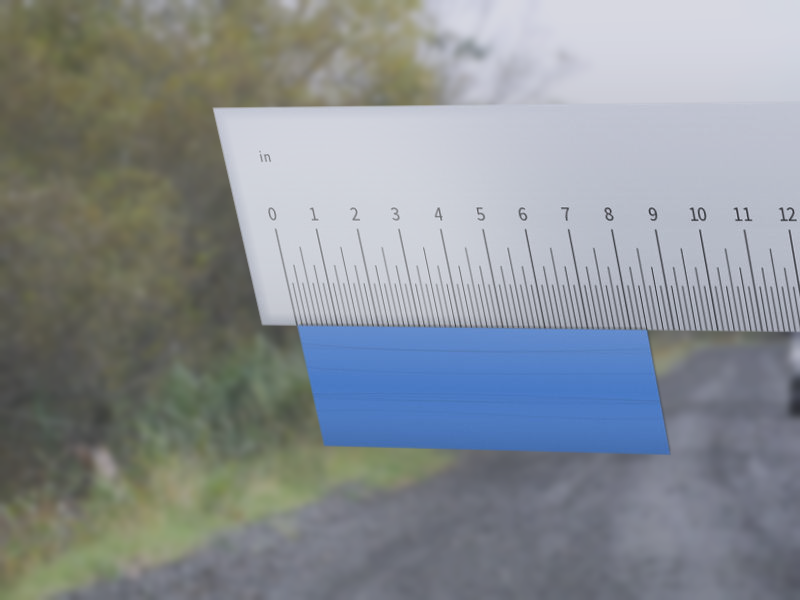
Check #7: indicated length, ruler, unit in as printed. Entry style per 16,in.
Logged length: 8.375,in
